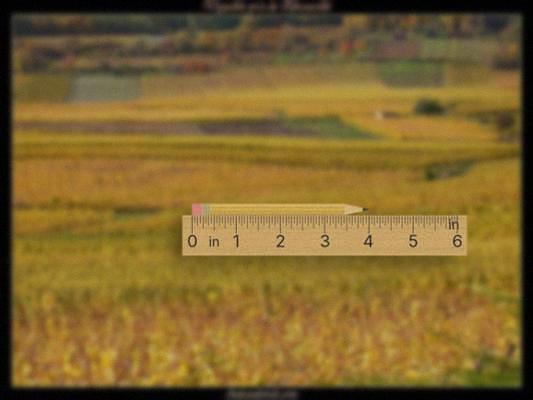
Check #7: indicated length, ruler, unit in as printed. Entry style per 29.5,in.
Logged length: 4,in
